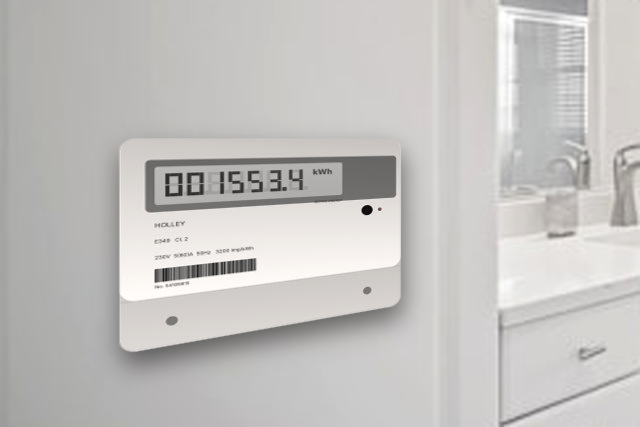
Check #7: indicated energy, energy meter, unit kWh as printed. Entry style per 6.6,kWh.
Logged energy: 1553.4,kWh
